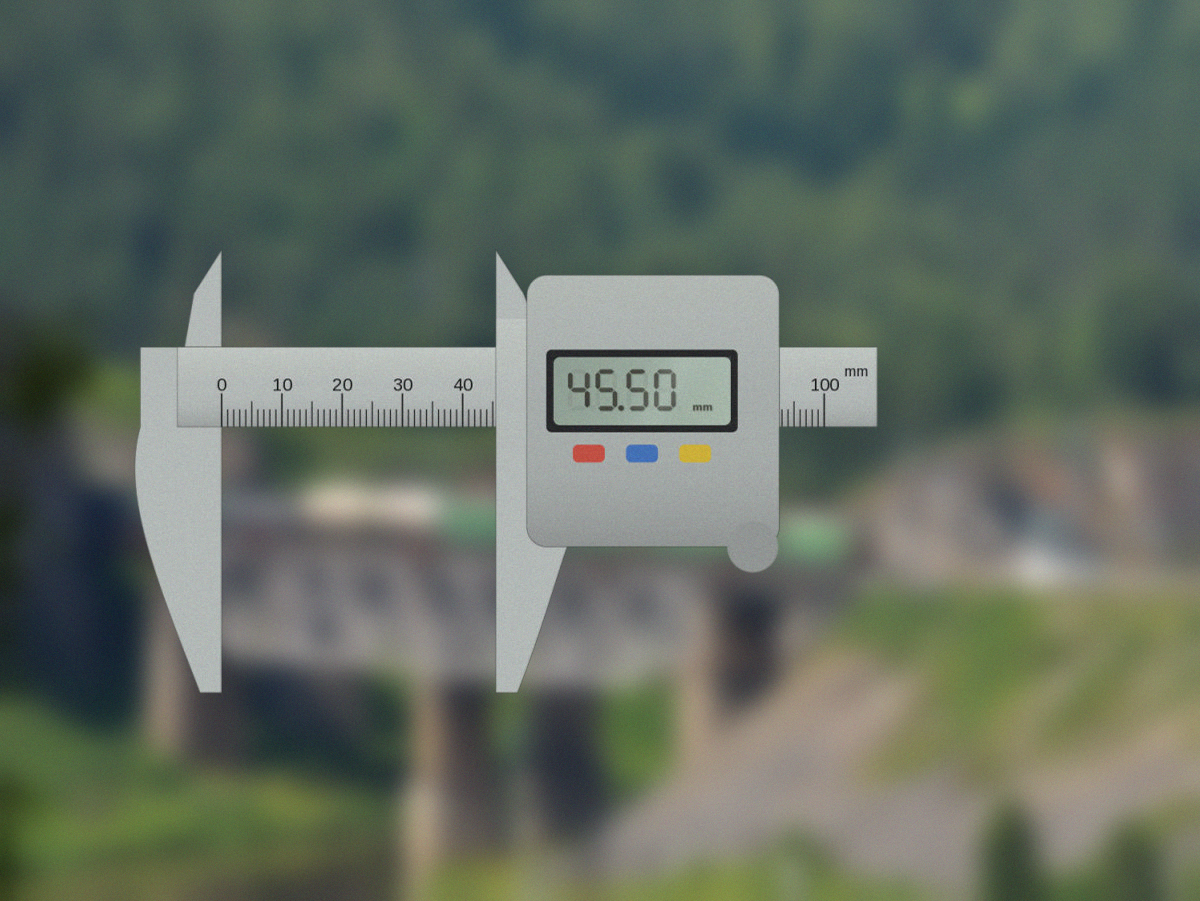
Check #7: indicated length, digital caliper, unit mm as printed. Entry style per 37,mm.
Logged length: 45.50,mm
